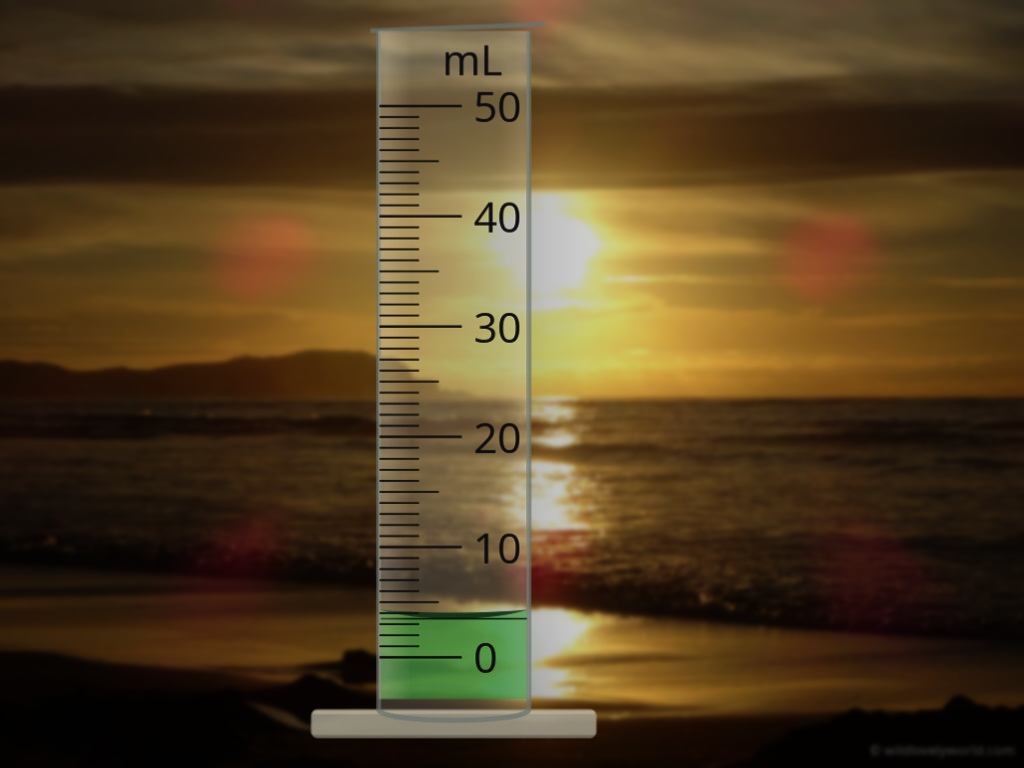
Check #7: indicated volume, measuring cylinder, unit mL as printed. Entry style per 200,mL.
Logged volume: 3.5,mL
